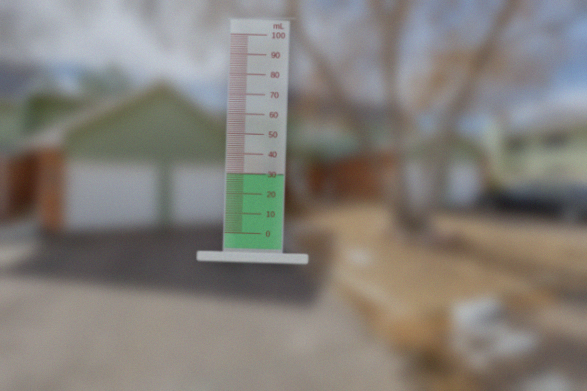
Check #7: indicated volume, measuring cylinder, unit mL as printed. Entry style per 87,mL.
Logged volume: 30,mL
